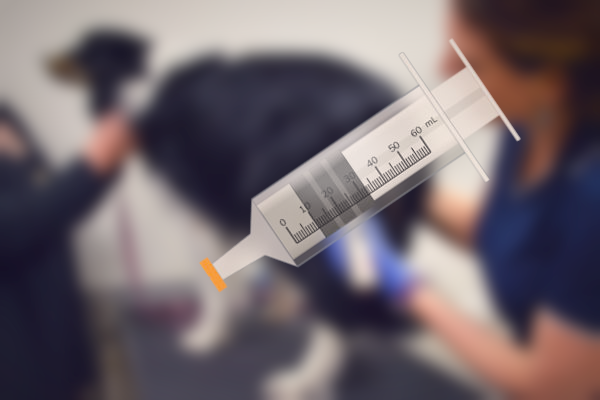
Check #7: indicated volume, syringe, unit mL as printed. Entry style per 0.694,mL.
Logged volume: 10,mL
